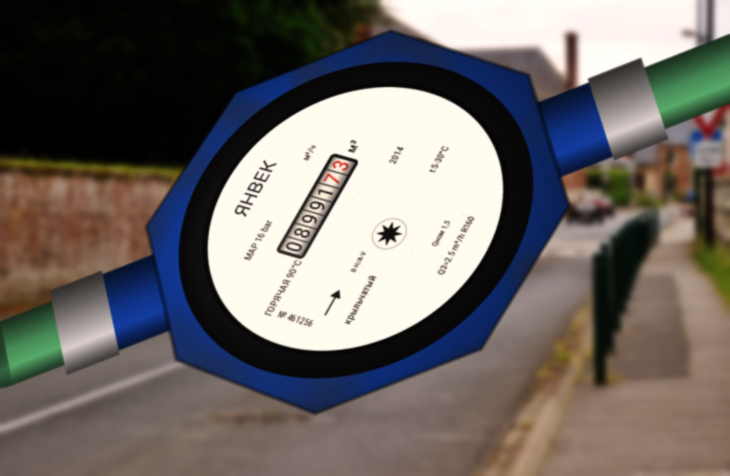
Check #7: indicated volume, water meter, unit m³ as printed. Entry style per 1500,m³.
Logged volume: 8991.73,m³
